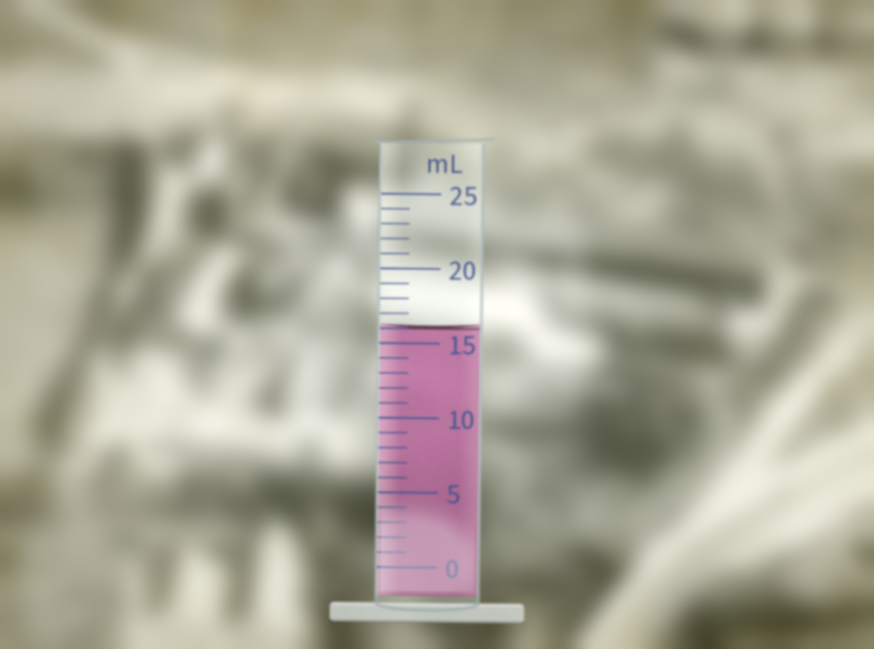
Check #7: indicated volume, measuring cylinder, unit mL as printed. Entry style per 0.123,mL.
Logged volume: 16,mL
